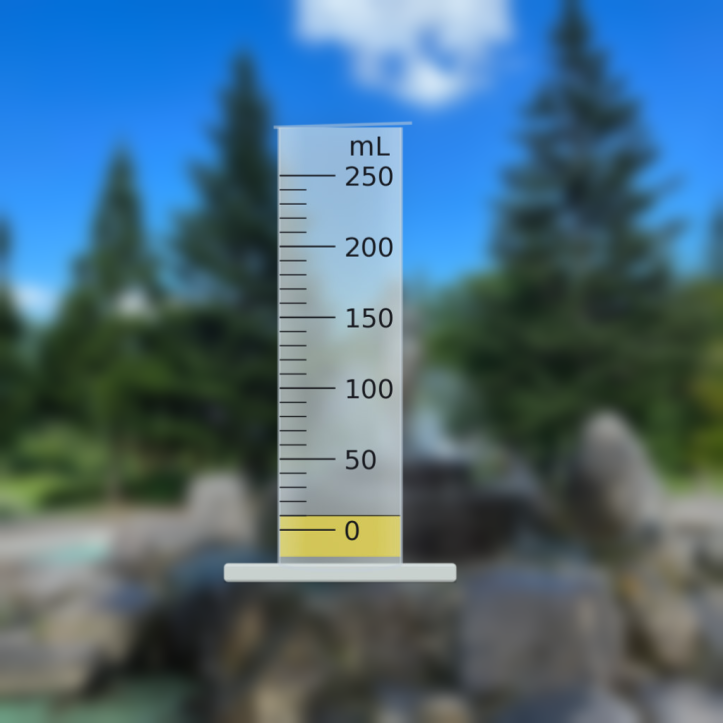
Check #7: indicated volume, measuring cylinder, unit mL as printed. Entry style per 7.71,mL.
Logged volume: 10,mL
